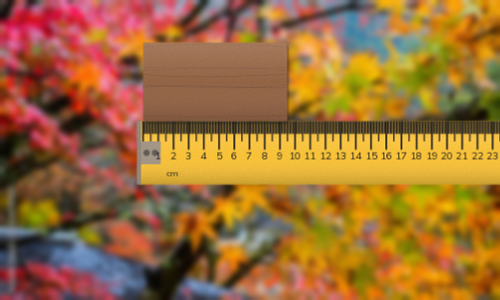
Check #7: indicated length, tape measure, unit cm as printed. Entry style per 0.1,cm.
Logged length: 9.5,cm
